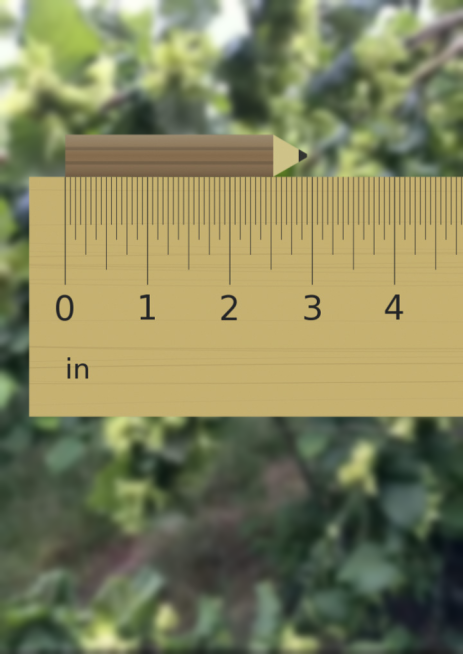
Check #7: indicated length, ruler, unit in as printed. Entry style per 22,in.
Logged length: 2.9375,in
